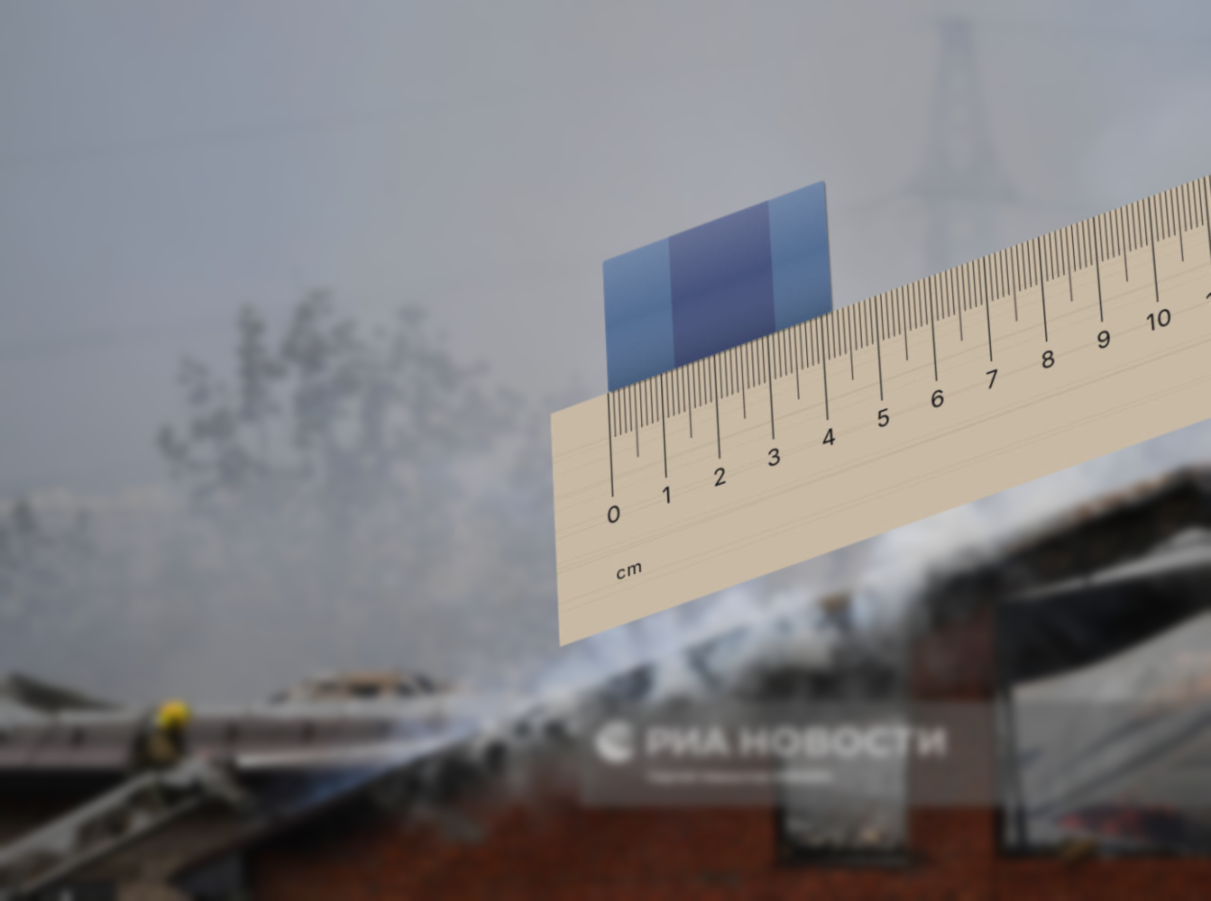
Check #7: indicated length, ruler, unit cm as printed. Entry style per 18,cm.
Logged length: 4.2,cm
